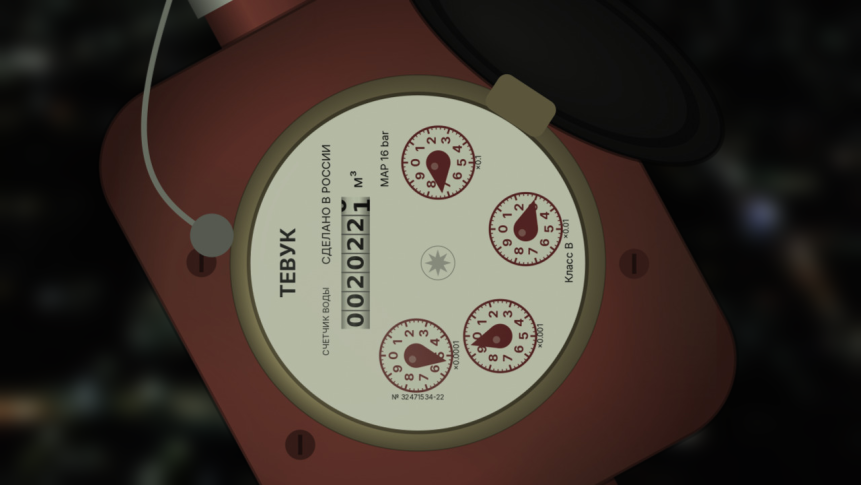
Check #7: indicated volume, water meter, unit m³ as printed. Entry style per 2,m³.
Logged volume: 20220.7295,m³
